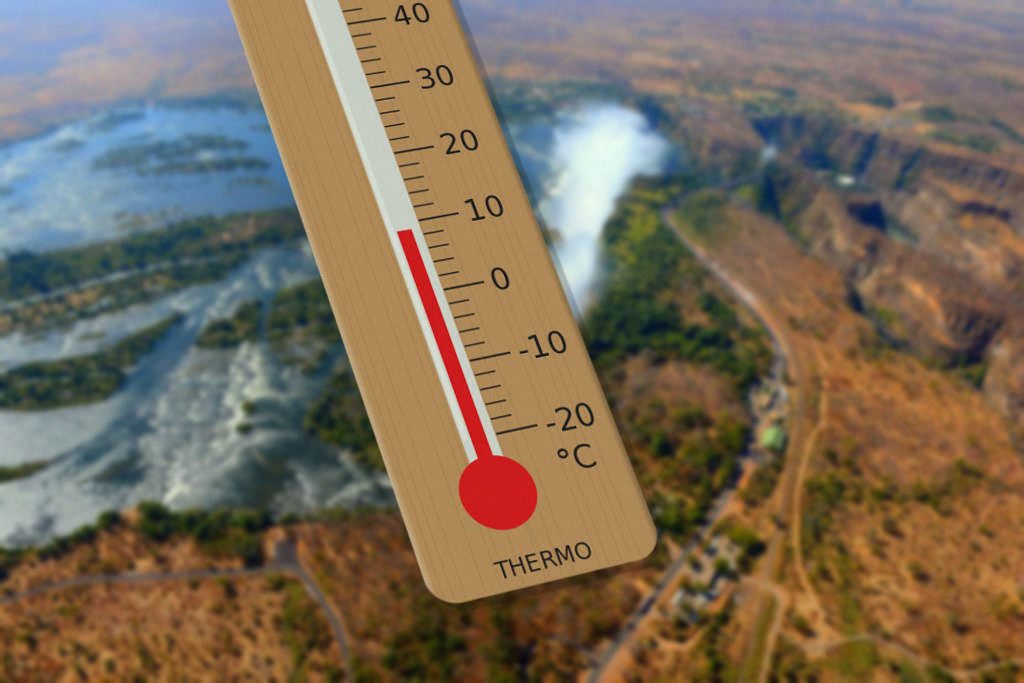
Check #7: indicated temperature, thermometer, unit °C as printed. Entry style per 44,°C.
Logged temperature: 9,°C
